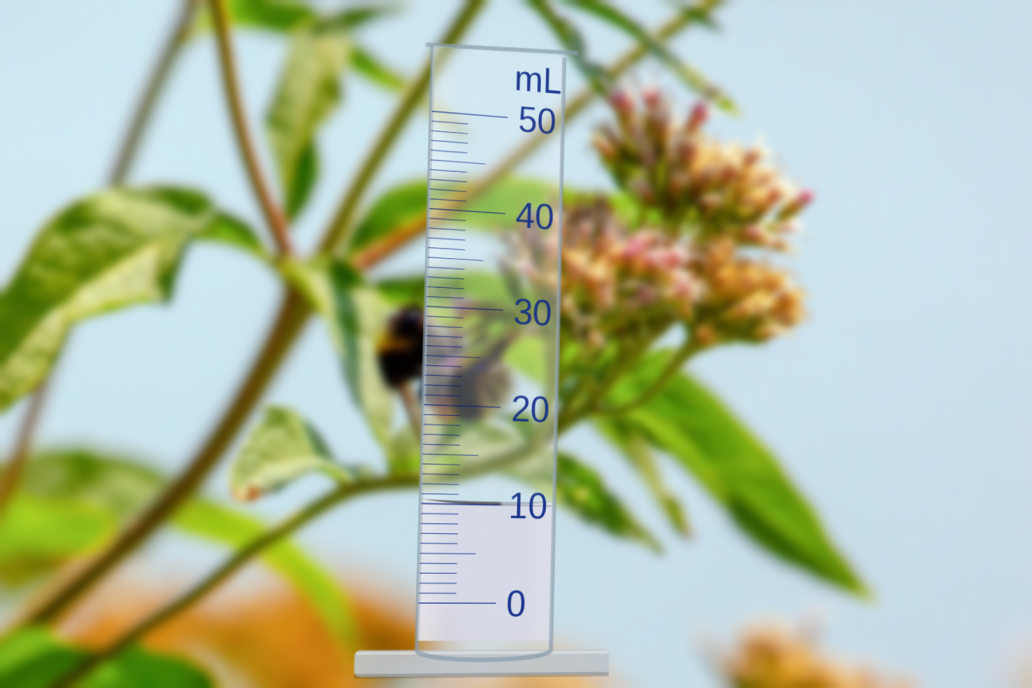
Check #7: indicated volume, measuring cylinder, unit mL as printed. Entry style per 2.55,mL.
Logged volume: 10,mL
